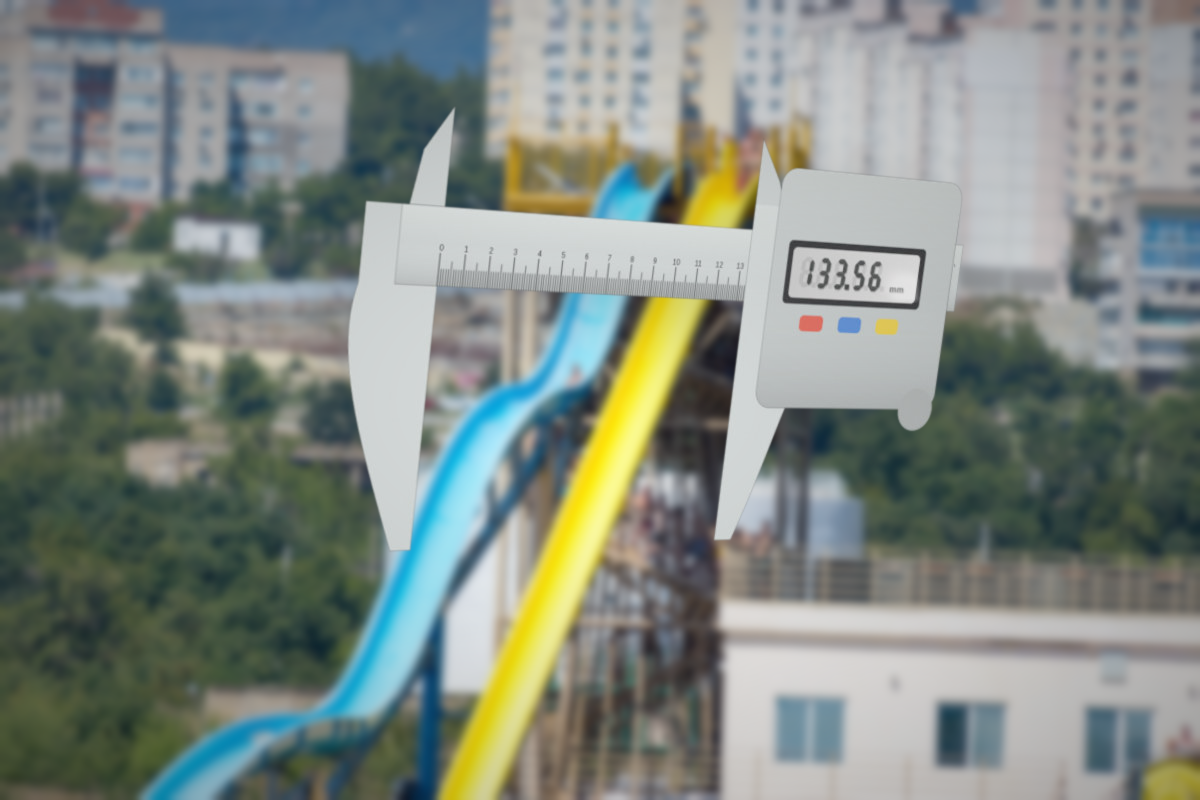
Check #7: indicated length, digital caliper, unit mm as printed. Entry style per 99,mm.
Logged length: 133.56,mm
